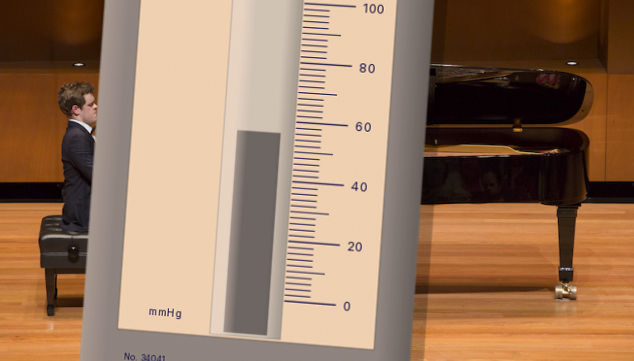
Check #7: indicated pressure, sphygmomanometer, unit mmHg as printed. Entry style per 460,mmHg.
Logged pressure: 56,mmHg
